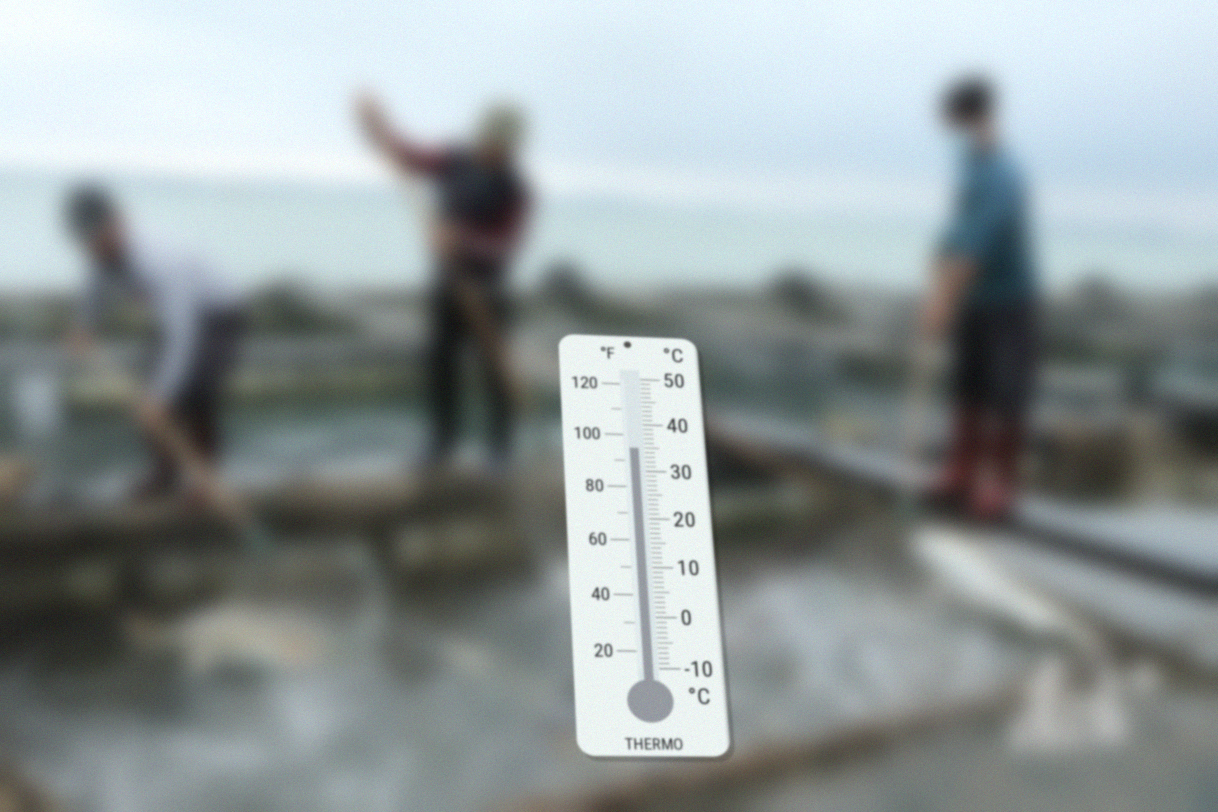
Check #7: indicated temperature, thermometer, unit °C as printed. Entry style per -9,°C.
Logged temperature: 35,°C
